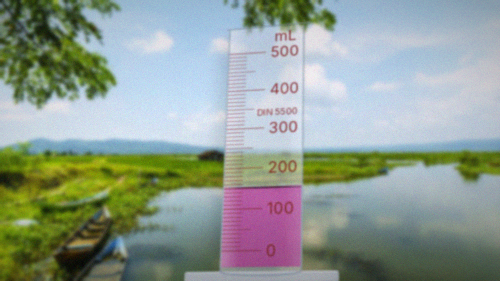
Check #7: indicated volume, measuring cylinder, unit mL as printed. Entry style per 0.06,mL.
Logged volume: 150,mL
